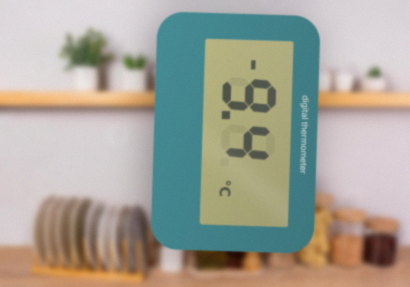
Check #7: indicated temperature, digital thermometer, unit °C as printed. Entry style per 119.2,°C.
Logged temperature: -9.4,°C
